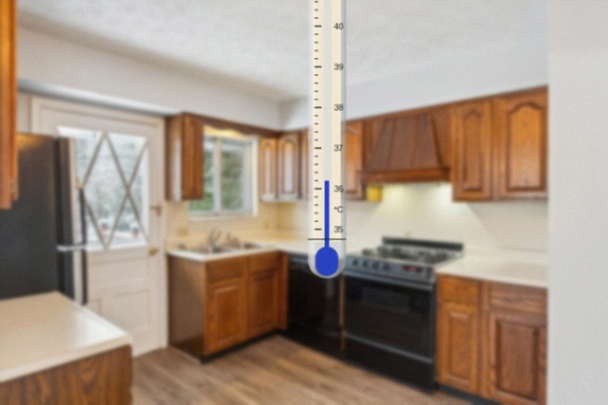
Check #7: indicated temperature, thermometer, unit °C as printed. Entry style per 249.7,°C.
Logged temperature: 36.2,°C
